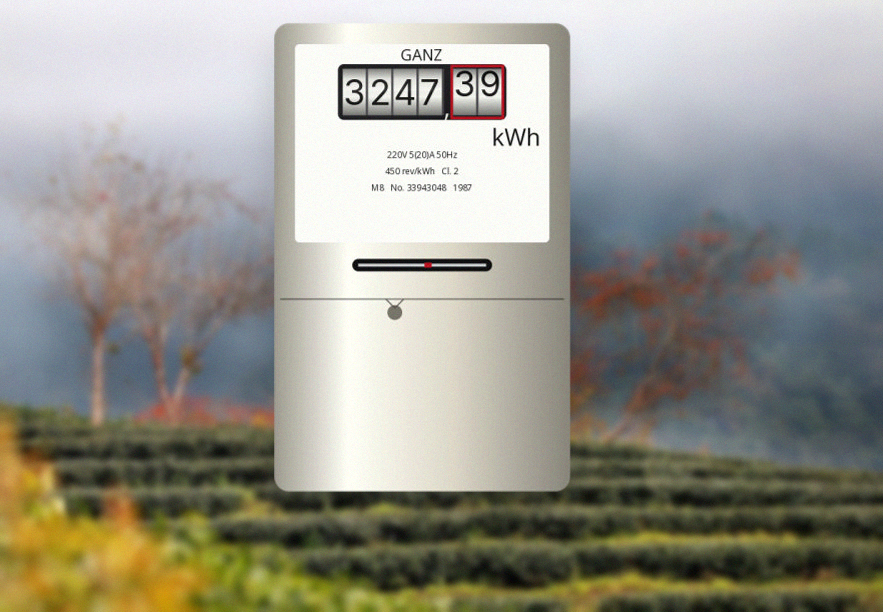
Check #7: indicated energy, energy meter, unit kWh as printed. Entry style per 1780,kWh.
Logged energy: 3247.39,kWh
